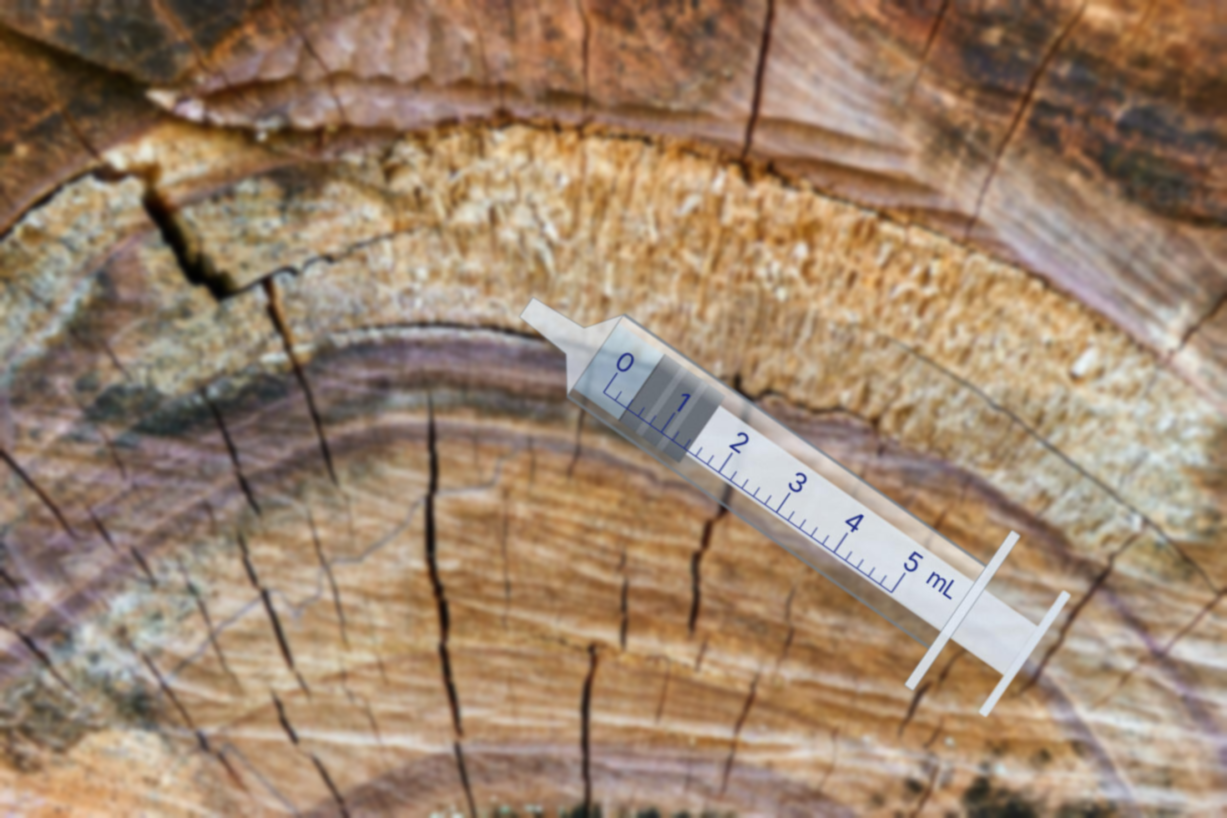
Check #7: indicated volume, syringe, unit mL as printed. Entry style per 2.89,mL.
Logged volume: 0.4,mL
